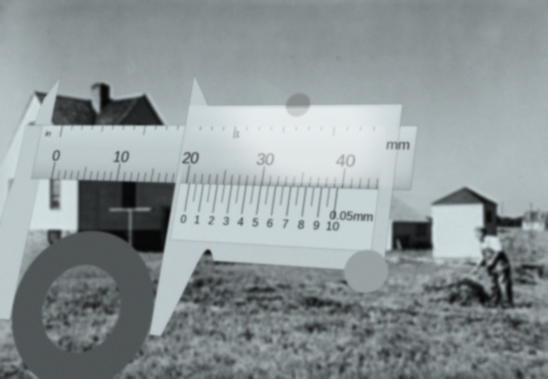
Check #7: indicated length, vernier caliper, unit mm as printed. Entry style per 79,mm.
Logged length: 20.4,mm
